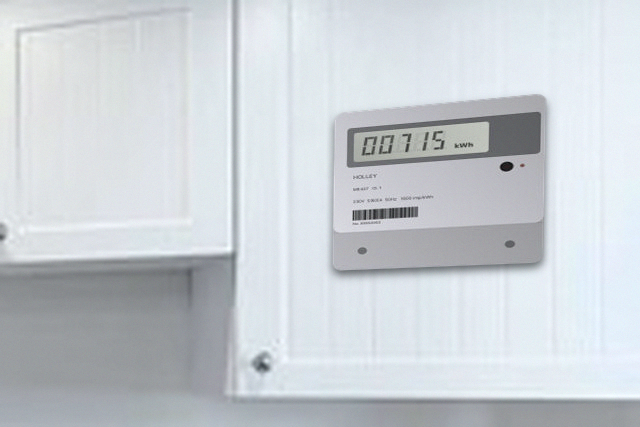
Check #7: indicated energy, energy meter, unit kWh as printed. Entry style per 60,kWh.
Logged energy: 715,kWh
